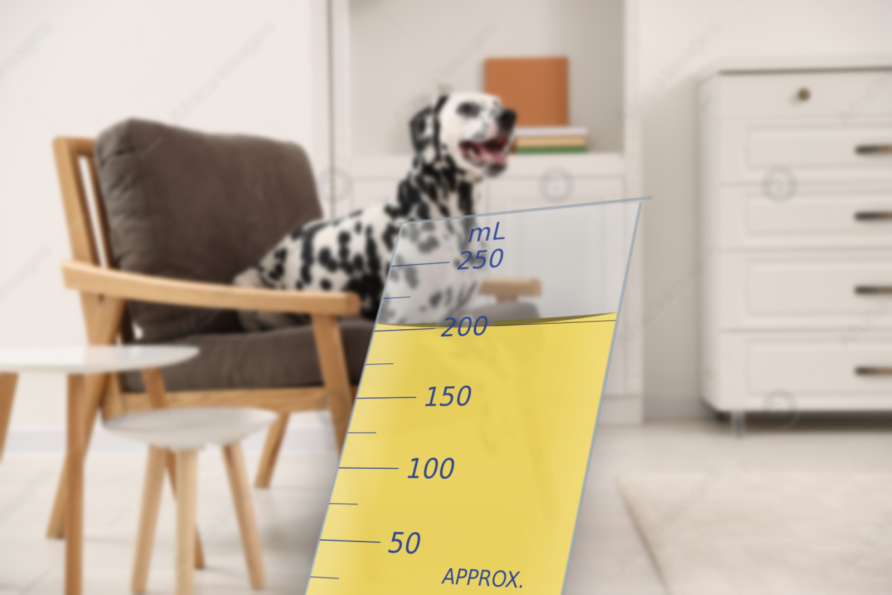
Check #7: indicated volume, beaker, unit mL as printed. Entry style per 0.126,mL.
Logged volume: 200,mL
